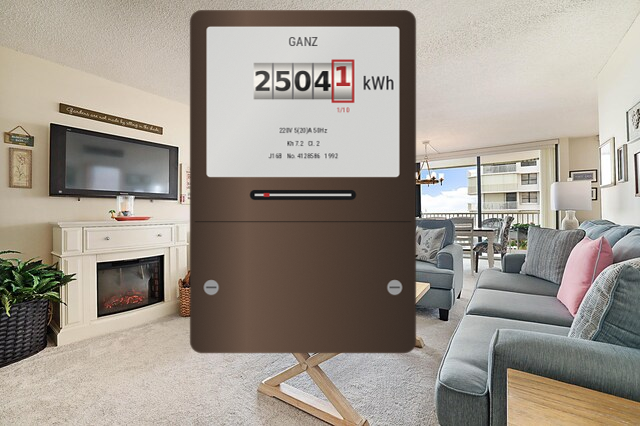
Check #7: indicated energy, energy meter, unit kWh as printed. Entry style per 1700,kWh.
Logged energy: 2504.1,kWh
